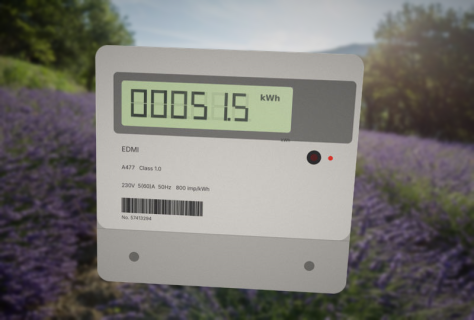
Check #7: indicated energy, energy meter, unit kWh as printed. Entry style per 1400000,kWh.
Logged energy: 51.5,kWh
